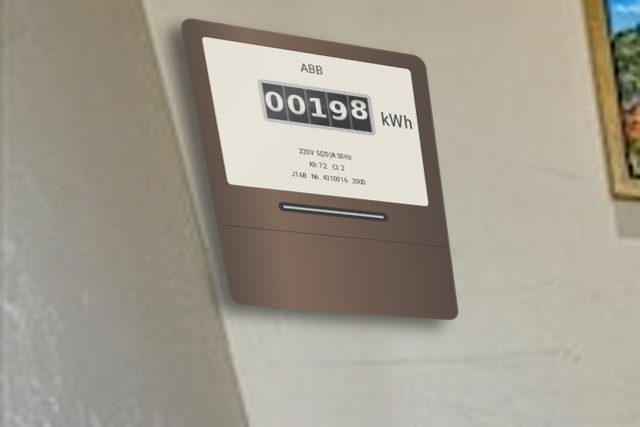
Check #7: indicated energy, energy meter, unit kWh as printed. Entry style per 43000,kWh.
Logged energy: 198,kWh
